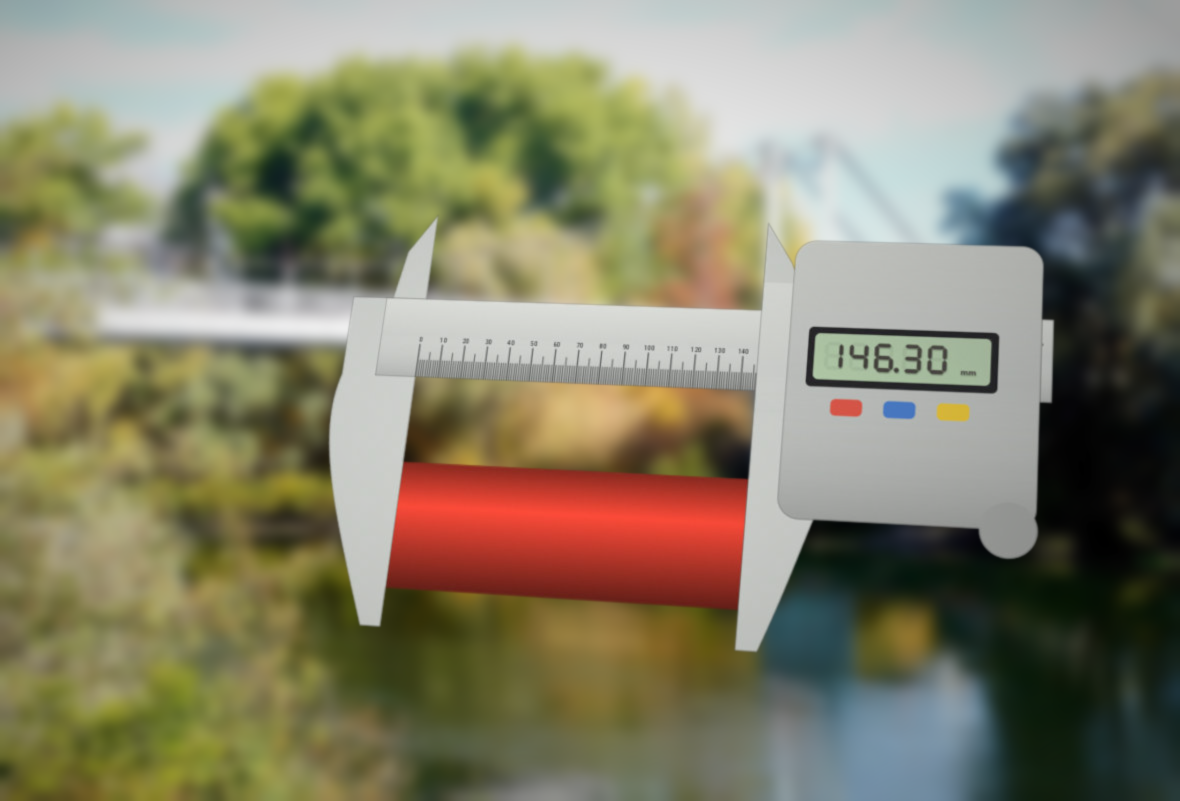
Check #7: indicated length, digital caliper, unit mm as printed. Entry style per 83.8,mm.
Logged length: 146.30,mm
